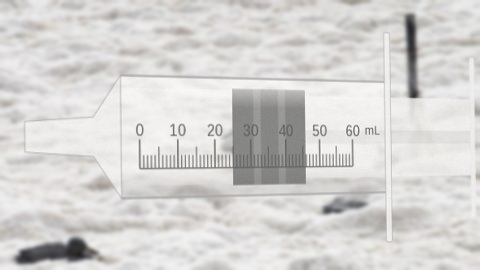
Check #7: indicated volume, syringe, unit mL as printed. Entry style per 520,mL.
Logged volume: 25,mL
